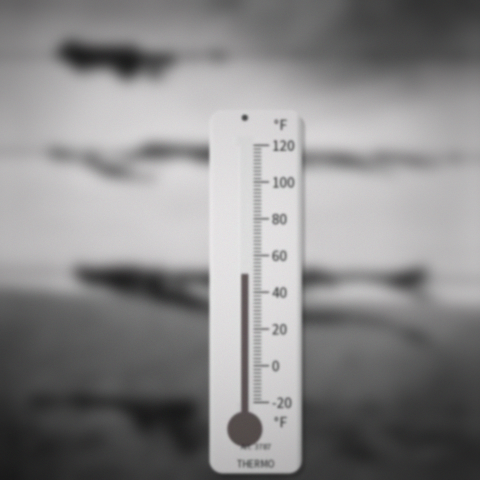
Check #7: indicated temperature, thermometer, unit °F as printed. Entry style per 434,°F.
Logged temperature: 50,°F
